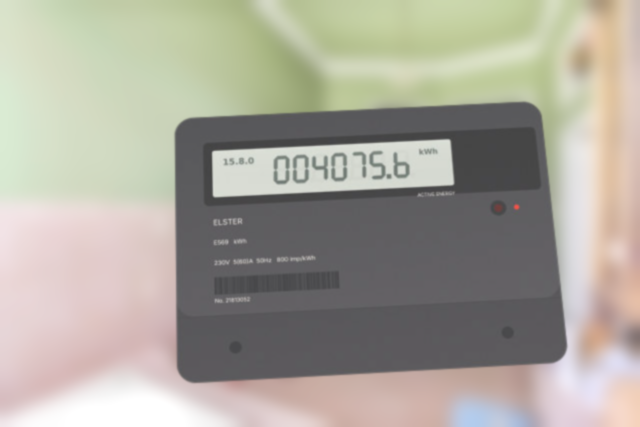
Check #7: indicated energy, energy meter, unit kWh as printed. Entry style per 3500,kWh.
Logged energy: 4075.6,kWh
